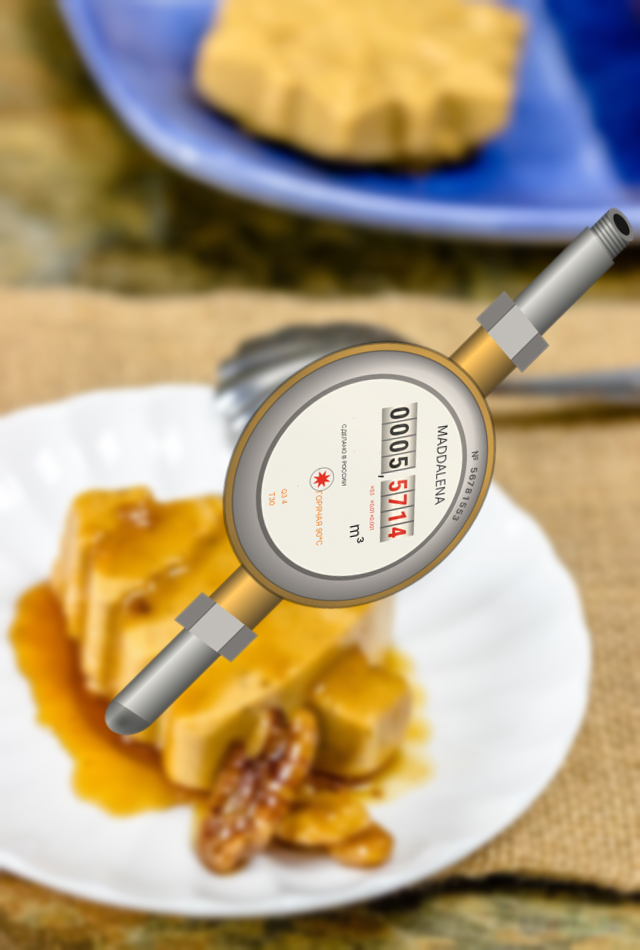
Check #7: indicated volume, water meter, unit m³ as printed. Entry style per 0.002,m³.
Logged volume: 5.5714,m³
